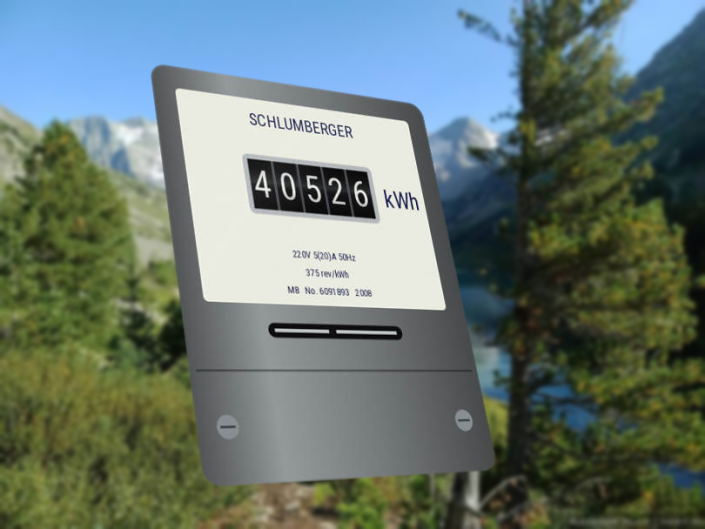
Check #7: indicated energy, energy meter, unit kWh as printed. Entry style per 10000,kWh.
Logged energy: 40526,kWh
